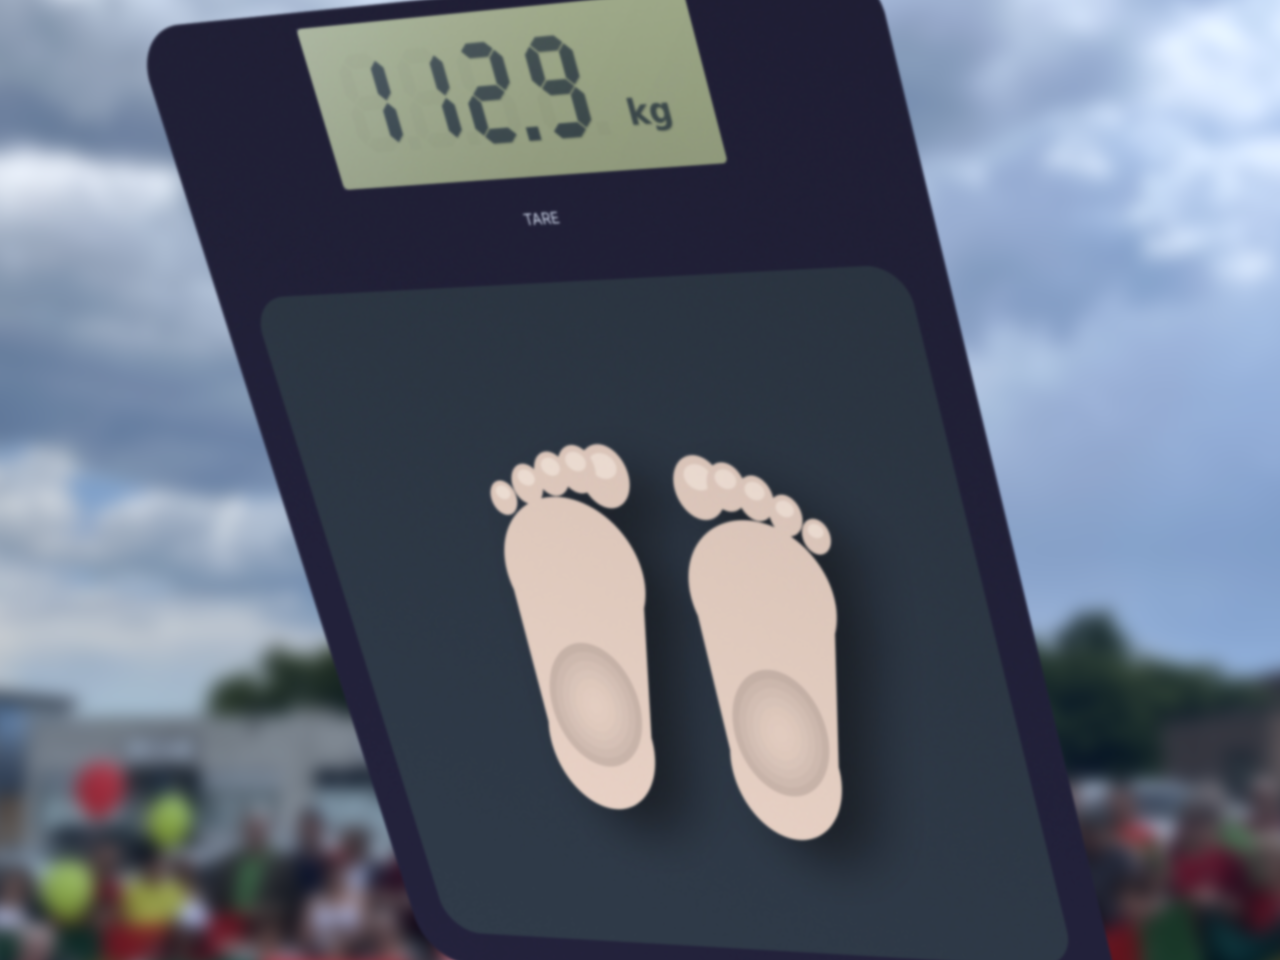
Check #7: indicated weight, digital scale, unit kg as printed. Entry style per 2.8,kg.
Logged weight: 112.9,kg
